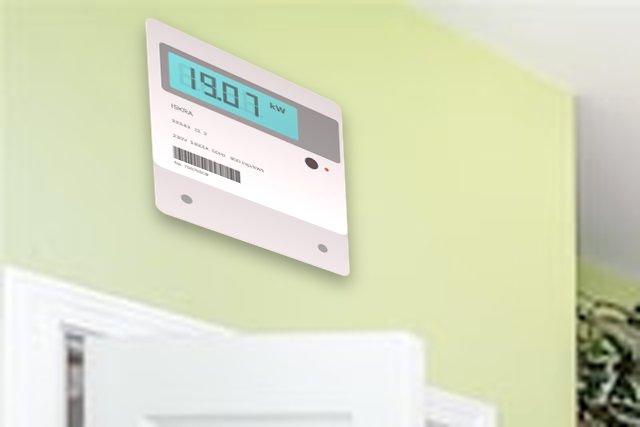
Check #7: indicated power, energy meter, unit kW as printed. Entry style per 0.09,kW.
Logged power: 19.07,kW
